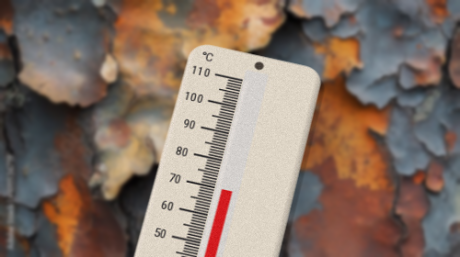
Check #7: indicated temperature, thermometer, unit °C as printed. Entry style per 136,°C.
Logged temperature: 70,°C
